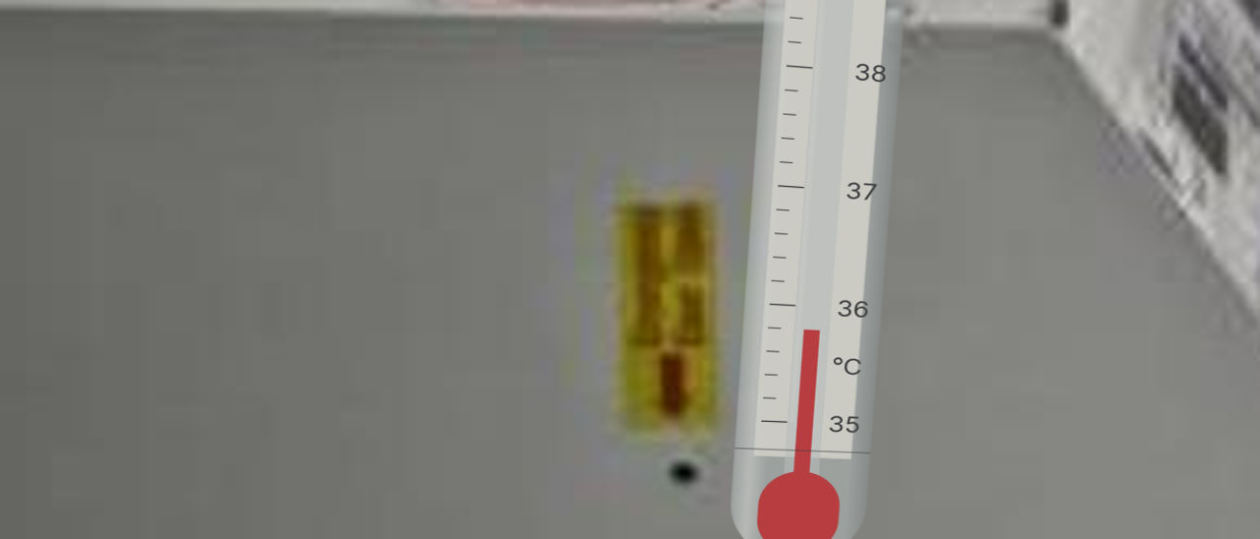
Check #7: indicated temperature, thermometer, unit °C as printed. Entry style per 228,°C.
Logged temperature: 35.8,°C
